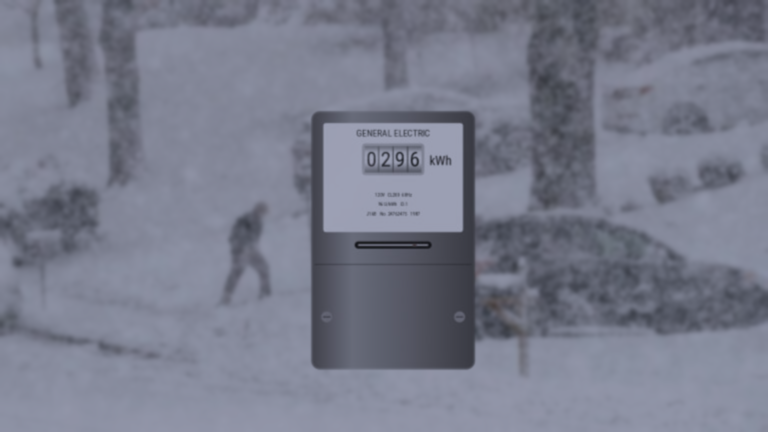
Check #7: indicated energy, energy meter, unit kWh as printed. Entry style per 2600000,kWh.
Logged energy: 296,kWh
